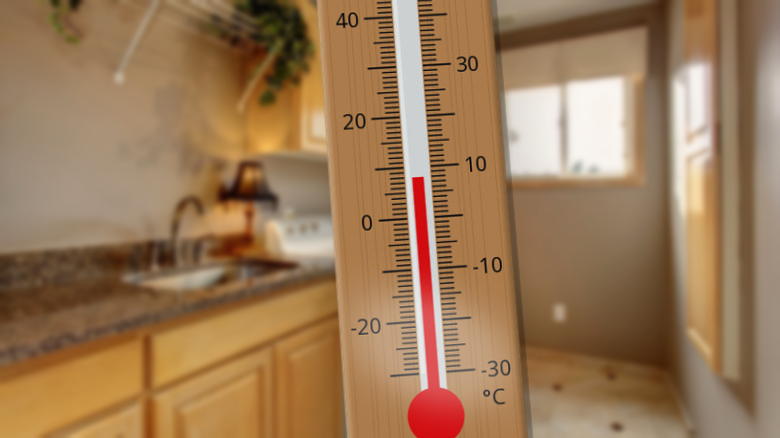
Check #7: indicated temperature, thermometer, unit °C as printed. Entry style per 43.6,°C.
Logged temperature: 8,°C
